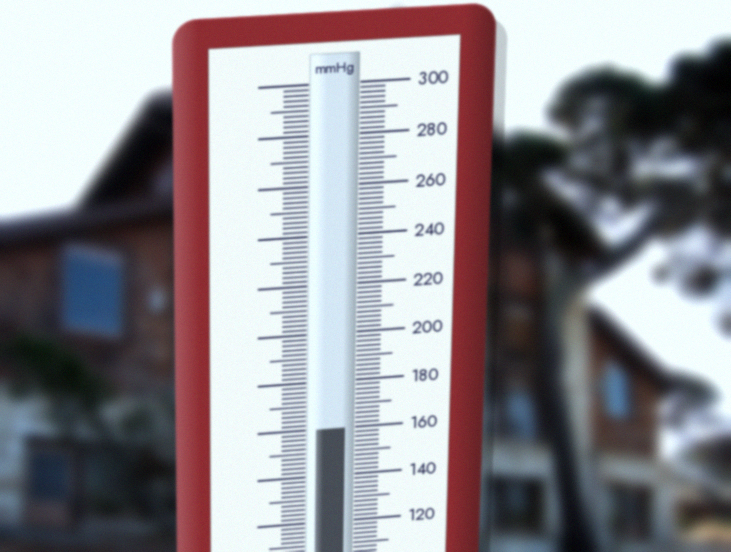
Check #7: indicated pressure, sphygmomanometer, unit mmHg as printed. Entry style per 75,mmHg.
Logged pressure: 160,mmHg
